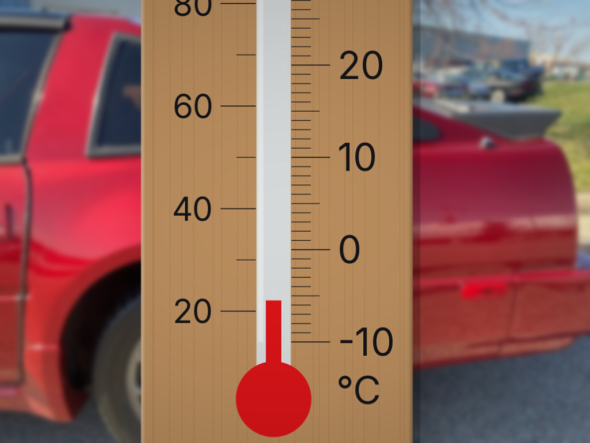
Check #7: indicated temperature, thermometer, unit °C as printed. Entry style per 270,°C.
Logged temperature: -5.5,°C
